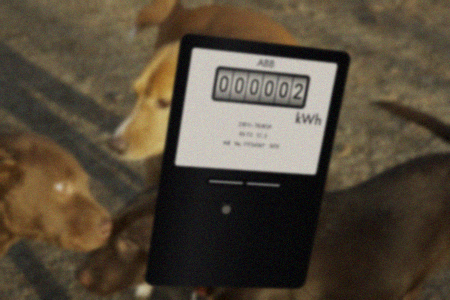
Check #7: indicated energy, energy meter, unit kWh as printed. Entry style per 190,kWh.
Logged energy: 2,kWh
